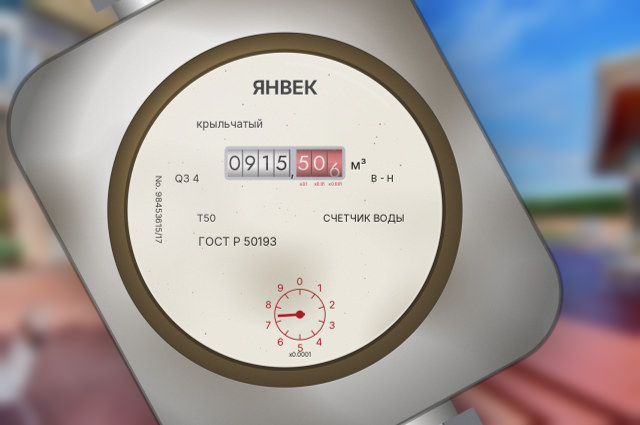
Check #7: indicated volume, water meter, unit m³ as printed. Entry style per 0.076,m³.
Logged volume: 915.5057,m³
